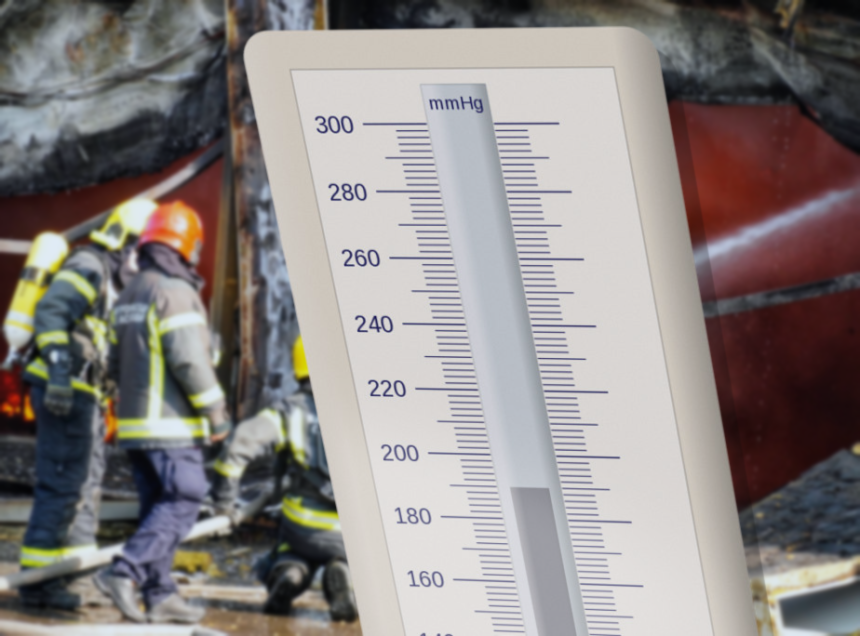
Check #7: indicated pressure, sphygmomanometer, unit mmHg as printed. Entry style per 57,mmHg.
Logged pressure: 190,mmHg
